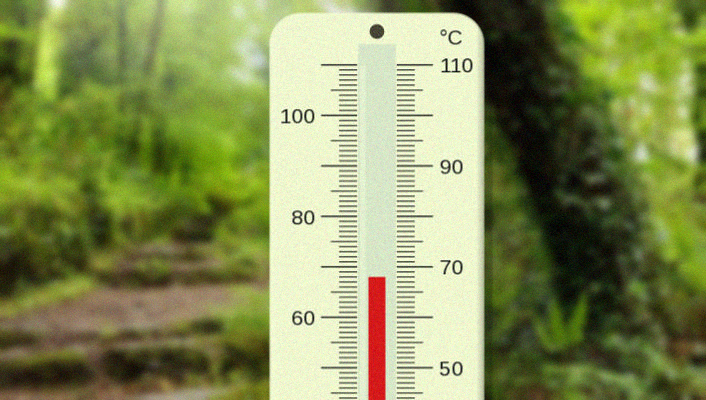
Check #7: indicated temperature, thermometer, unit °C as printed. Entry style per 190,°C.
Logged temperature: 68,°C
